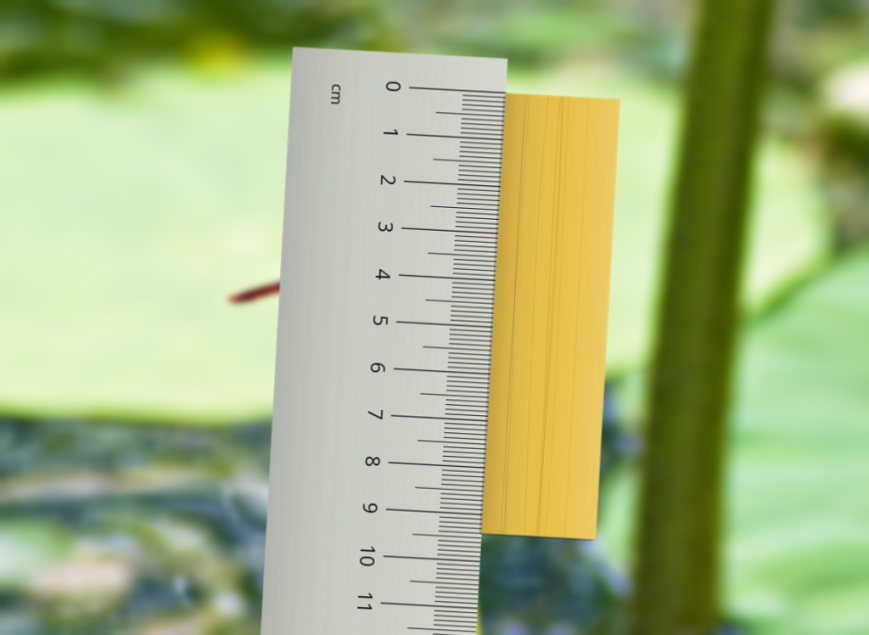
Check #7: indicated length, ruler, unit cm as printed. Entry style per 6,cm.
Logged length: 9.4,cm
